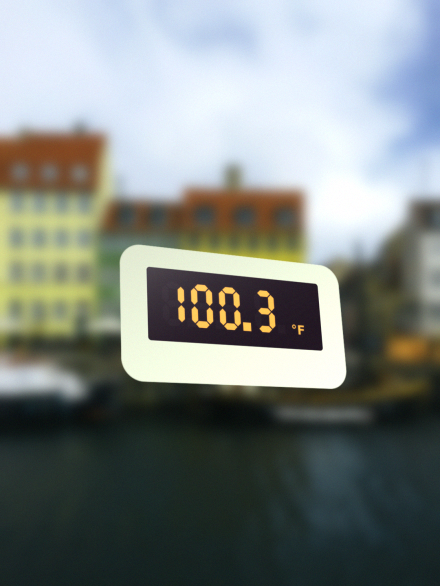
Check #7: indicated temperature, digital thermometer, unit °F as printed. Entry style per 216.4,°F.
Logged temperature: 100.3,°F
